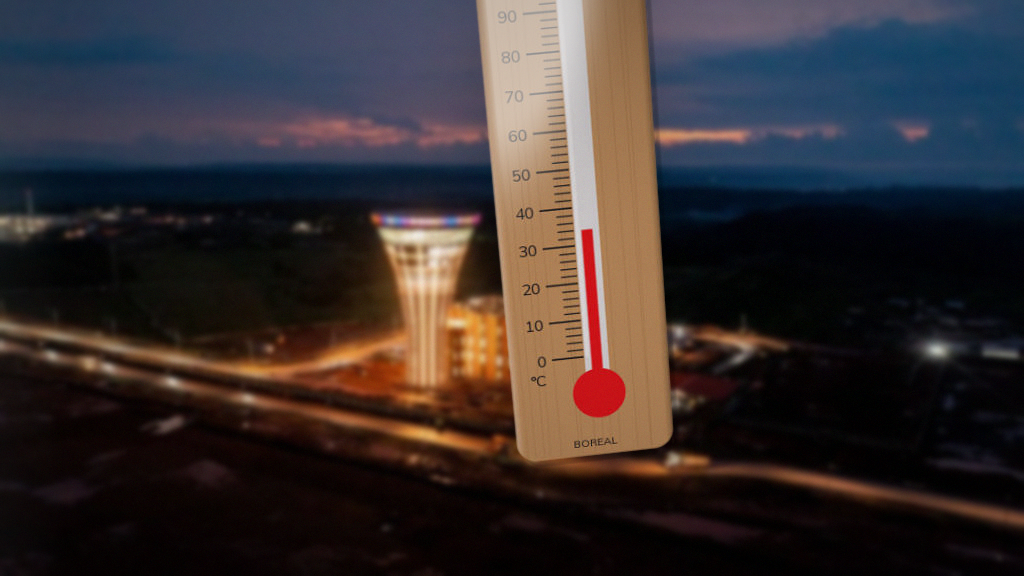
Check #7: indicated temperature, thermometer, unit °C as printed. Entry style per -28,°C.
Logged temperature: 34,°C
